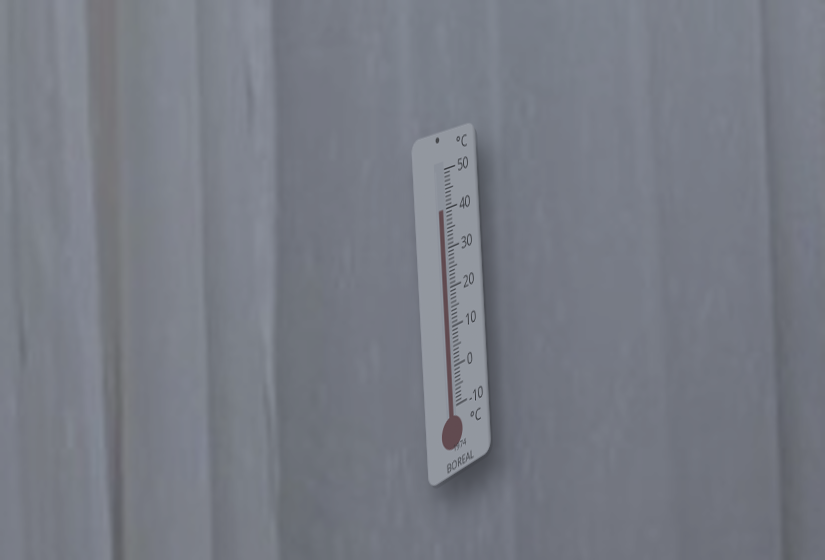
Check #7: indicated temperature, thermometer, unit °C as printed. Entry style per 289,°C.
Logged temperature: 40,°C
